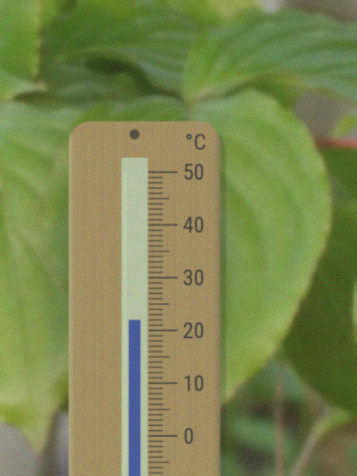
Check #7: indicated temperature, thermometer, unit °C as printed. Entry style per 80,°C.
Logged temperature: 22,°C
